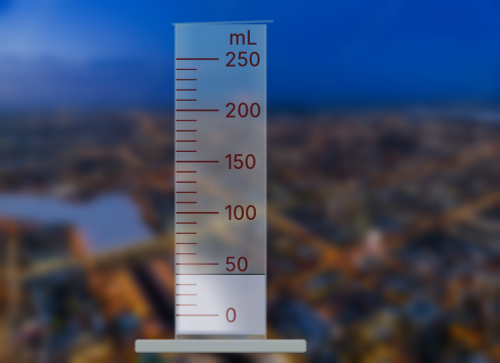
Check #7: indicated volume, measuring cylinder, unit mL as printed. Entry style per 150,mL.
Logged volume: 40,mL
